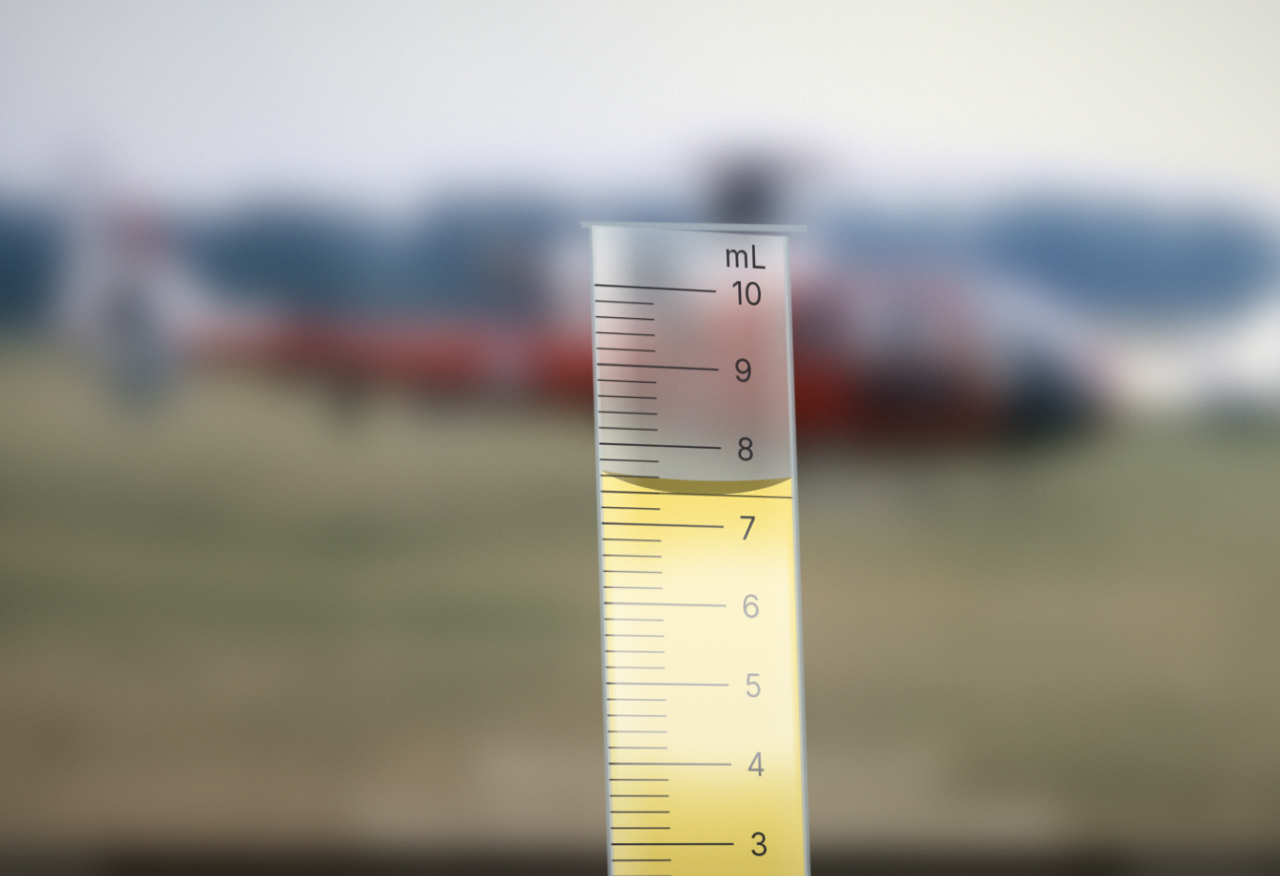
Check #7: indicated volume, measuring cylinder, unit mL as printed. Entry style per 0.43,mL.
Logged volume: 7.4,mL
